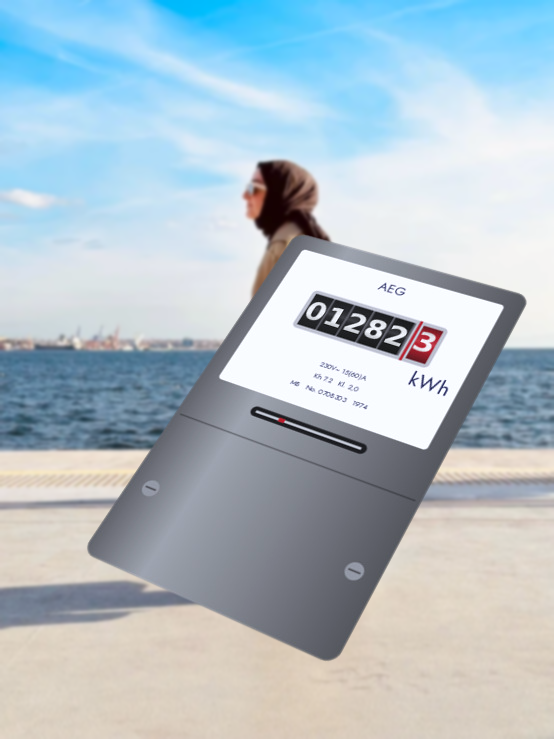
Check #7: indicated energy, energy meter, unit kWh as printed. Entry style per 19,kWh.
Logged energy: 1282.3,kWh
